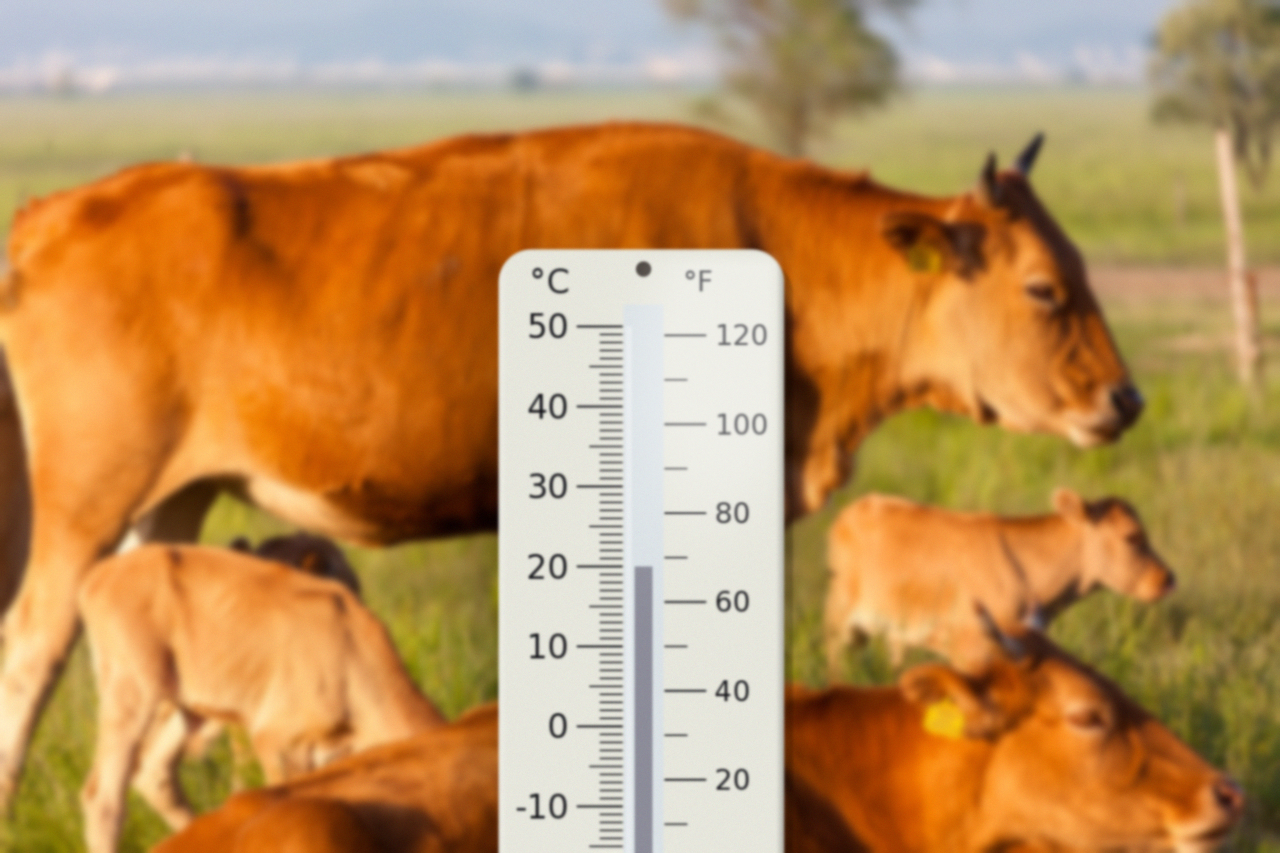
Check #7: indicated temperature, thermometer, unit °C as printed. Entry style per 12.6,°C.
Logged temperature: 20,°C
